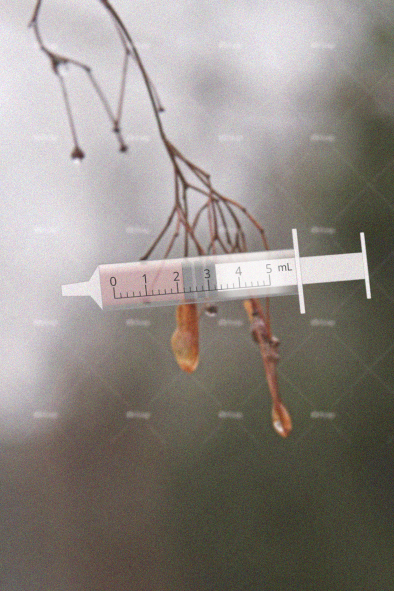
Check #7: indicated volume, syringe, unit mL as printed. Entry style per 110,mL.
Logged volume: 2.2,mL
